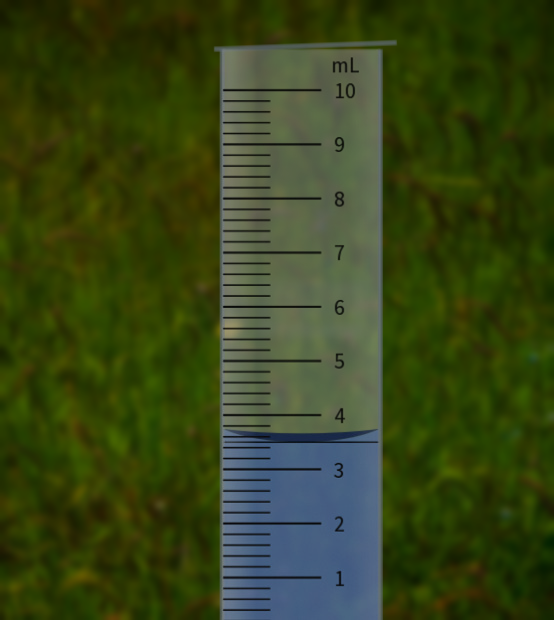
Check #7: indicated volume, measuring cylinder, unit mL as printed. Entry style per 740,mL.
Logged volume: 3.5,mL
